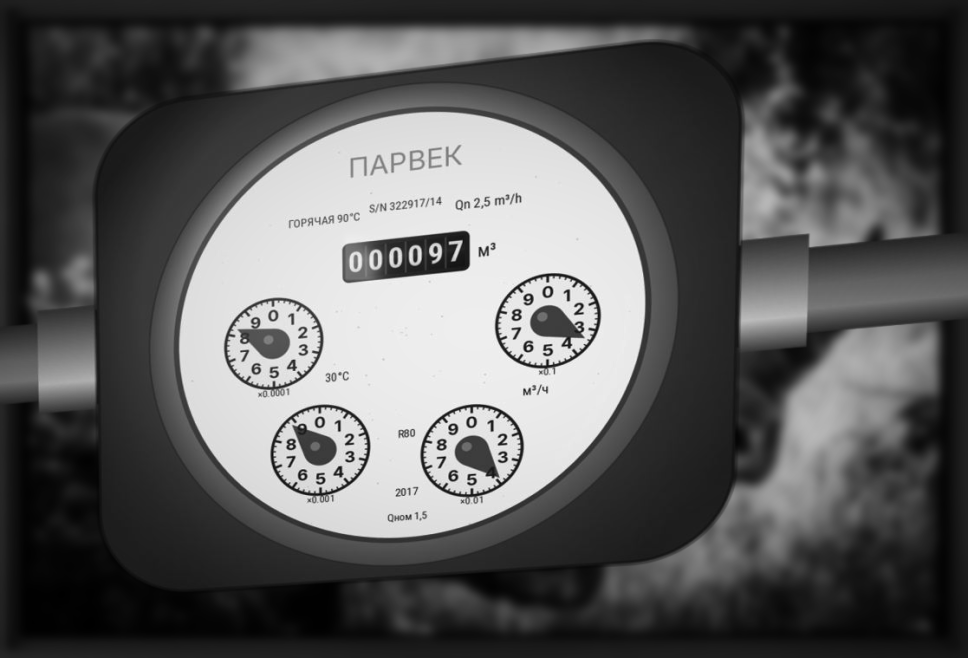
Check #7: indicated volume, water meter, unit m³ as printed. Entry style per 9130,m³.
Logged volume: 97.3388,m³
